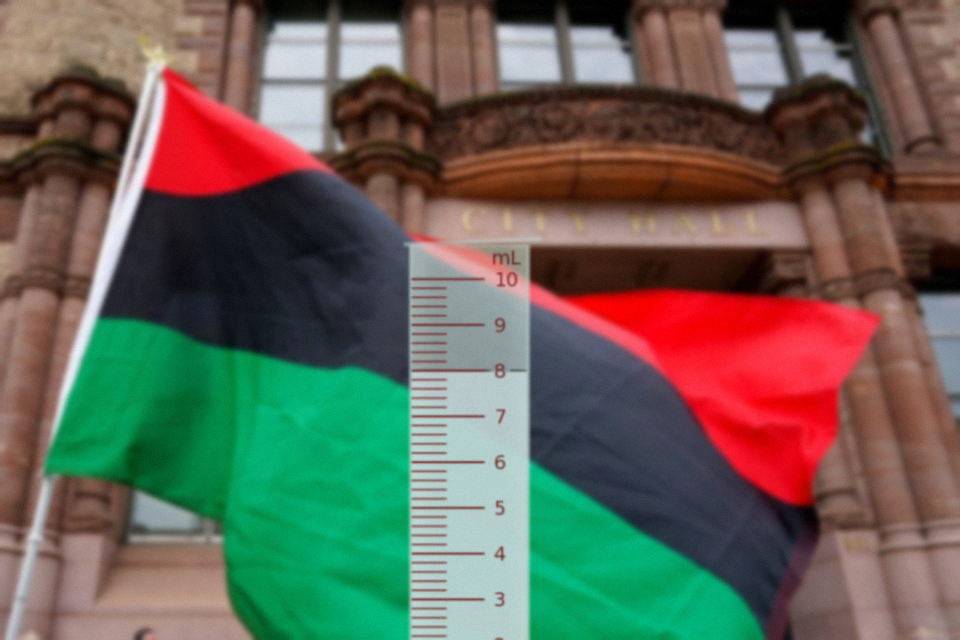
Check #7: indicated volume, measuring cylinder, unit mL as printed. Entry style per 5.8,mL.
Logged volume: 8,mL
